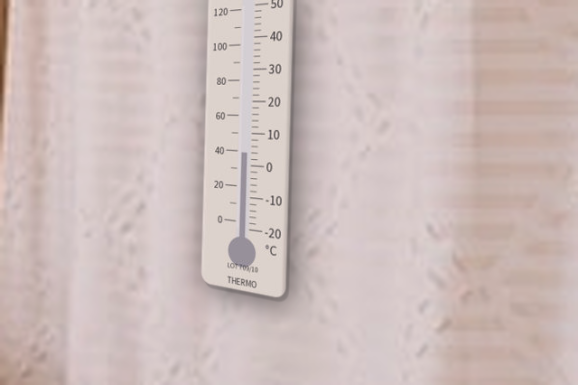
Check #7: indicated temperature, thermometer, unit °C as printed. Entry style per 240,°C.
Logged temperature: 4,°C
